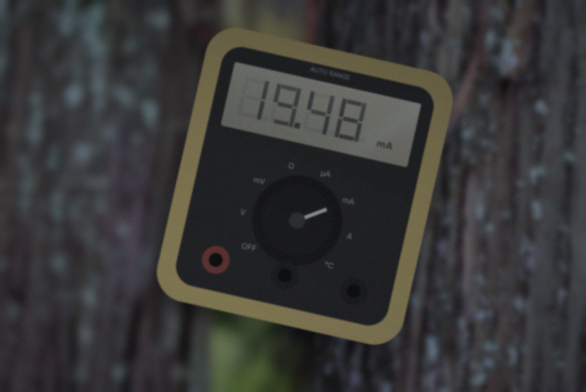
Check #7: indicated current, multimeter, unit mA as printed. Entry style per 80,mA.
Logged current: 19.48,mA
